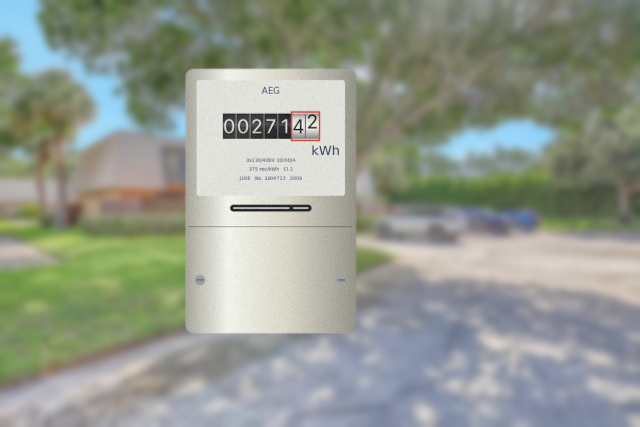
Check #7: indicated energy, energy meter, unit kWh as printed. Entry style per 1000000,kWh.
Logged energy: 271.42,kWh
